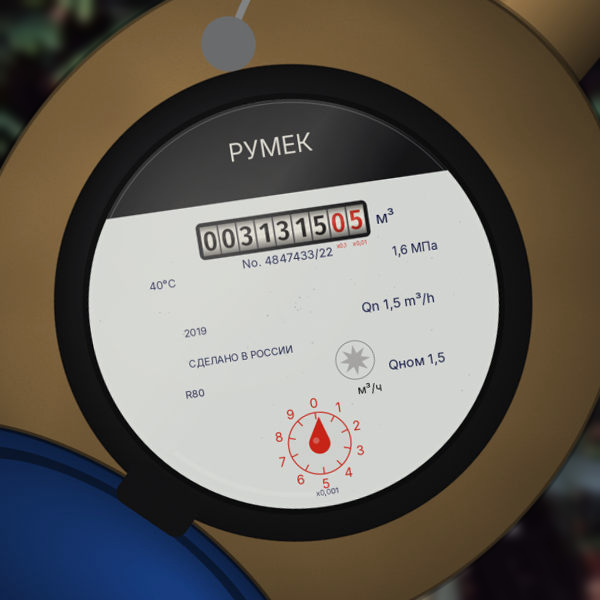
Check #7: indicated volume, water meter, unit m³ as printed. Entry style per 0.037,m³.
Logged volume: 31315.050,m³
